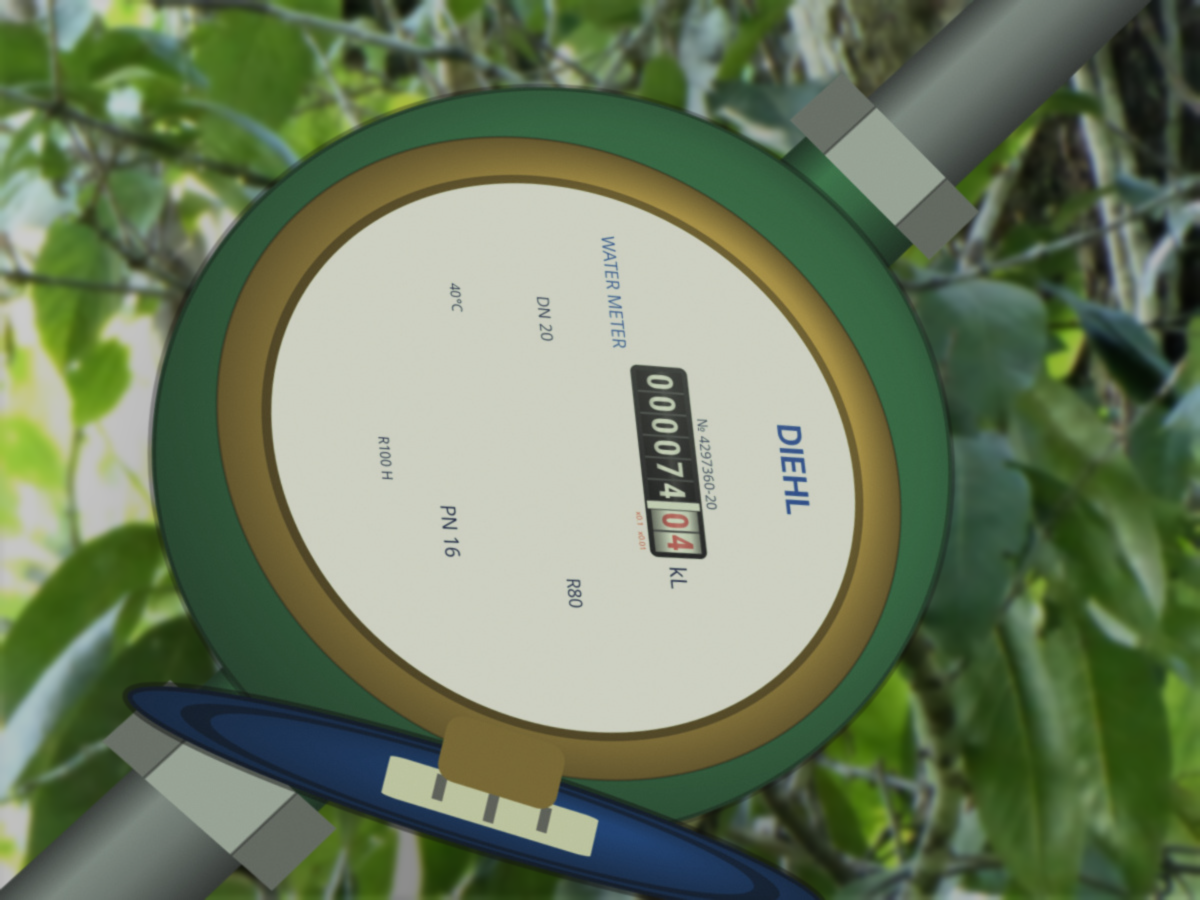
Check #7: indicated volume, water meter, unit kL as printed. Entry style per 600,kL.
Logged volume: 74.04,kL
